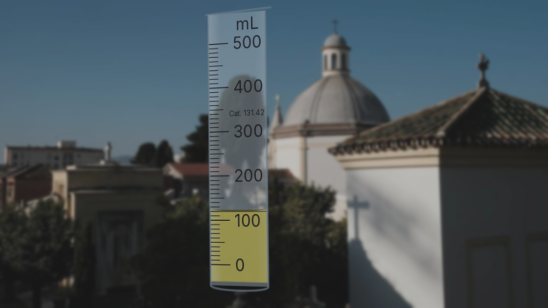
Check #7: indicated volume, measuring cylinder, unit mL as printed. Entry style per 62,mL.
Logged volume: 120,mL
